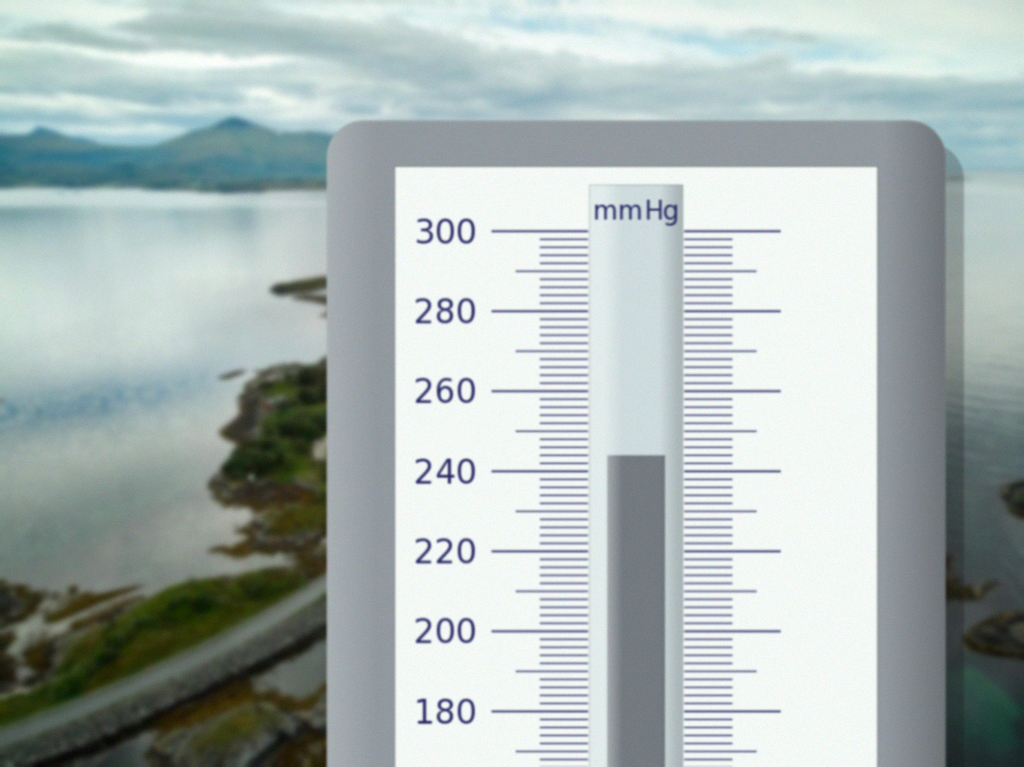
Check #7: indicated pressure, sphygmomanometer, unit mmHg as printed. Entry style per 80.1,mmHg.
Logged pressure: 244,mmHg
